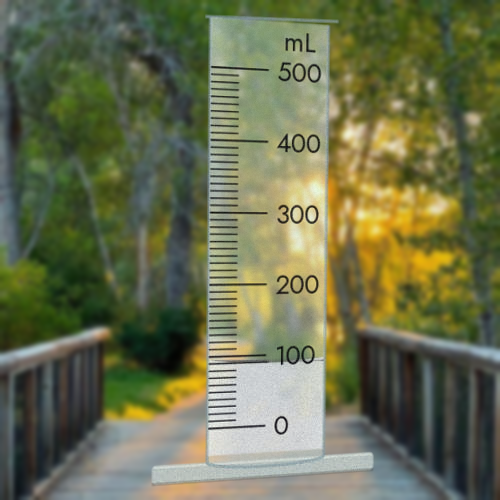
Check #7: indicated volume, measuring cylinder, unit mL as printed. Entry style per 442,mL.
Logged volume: 90,mL
